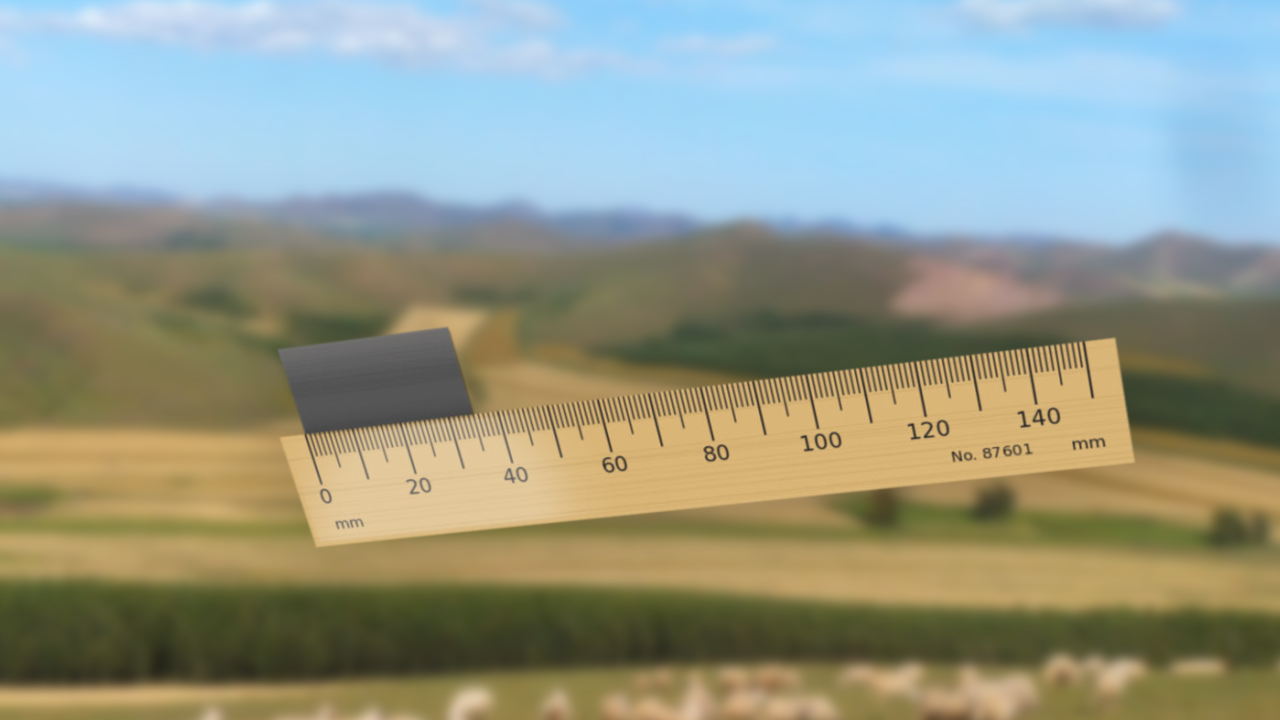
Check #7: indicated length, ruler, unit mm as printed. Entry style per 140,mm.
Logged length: 35,mm
